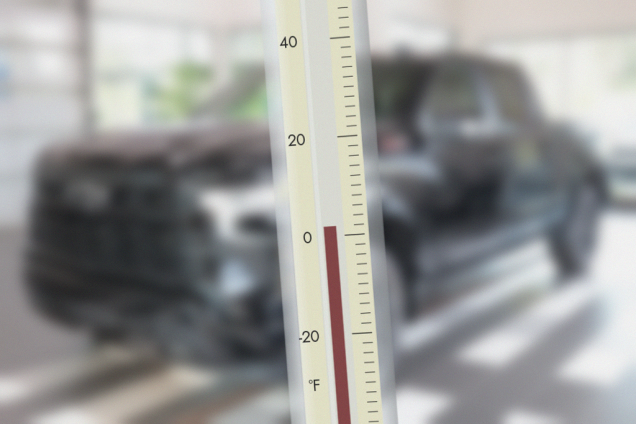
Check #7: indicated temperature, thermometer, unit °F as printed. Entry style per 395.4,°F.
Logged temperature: 2,°F
